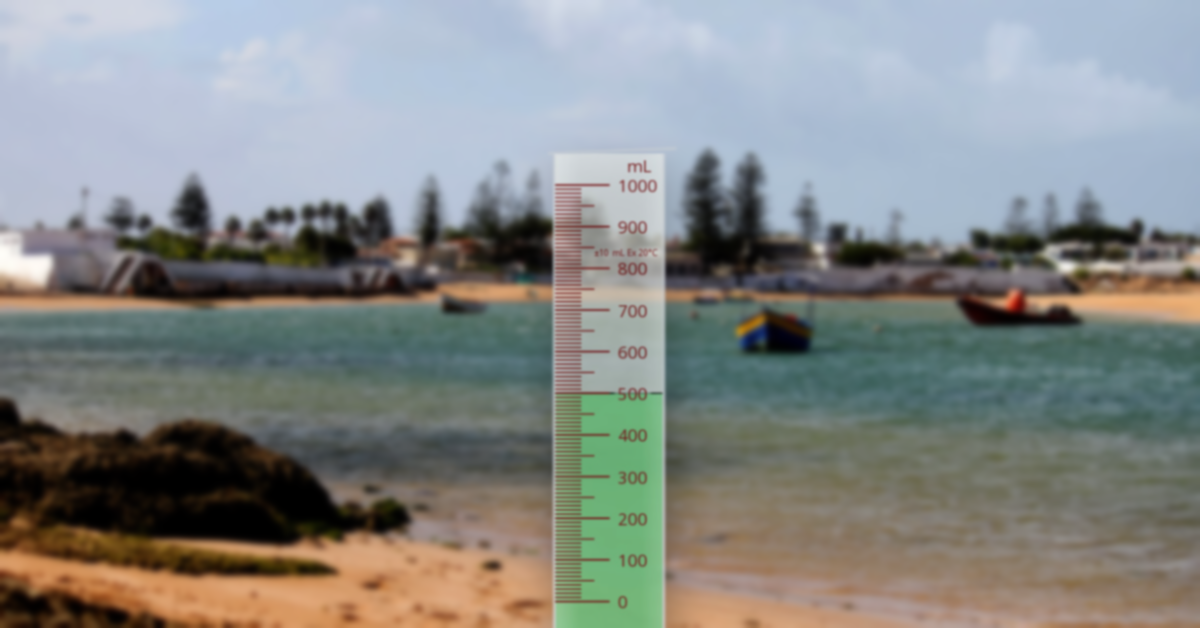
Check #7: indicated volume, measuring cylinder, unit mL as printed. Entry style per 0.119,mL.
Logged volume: 500,mL
